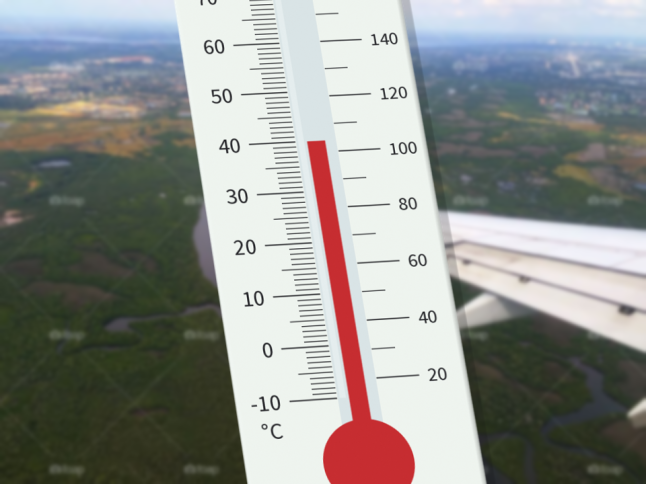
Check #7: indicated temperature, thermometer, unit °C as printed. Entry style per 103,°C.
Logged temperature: 40,°C
